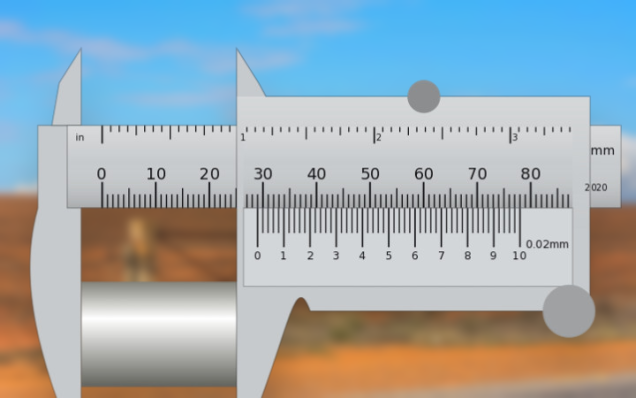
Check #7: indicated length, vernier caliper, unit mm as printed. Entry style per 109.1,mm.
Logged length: 29.0,mm
